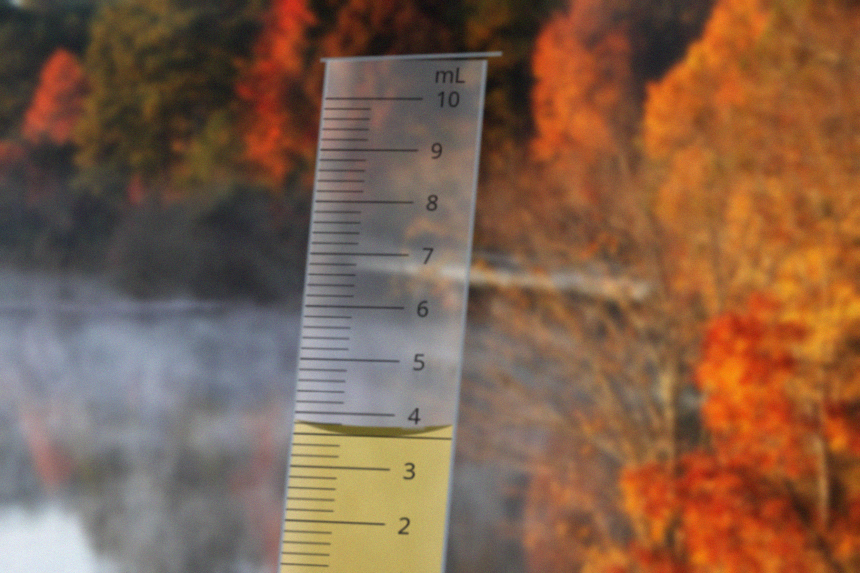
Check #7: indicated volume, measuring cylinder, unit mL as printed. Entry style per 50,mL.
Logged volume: 3.6,mL
